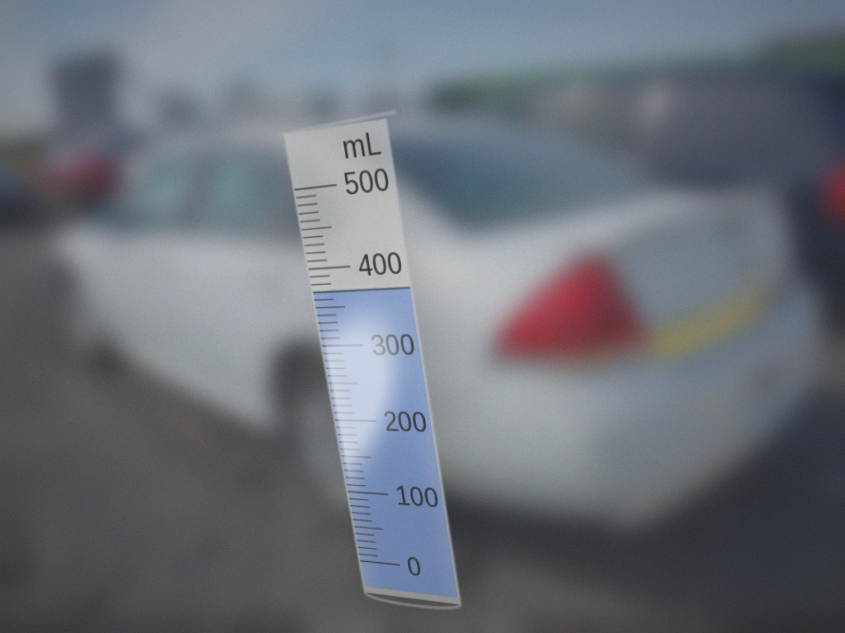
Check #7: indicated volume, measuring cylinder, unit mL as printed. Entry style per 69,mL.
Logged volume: 370,mL
